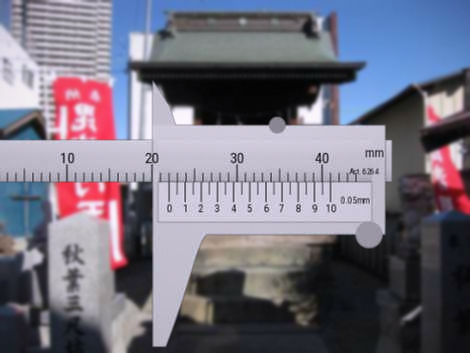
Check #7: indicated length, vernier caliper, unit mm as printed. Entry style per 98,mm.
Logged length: 22.0,mm
